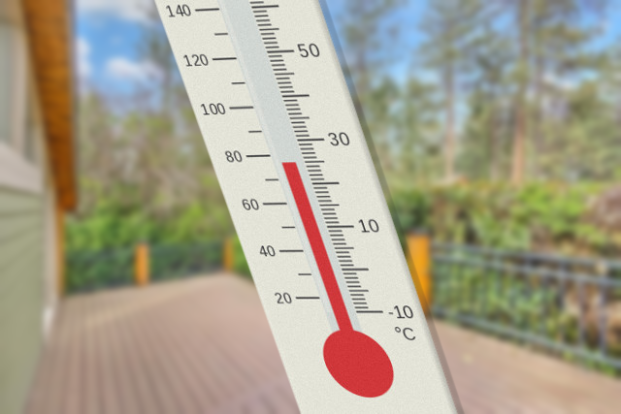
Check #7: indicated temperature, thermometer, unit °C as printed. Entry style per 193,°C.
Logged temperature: 25,°C
